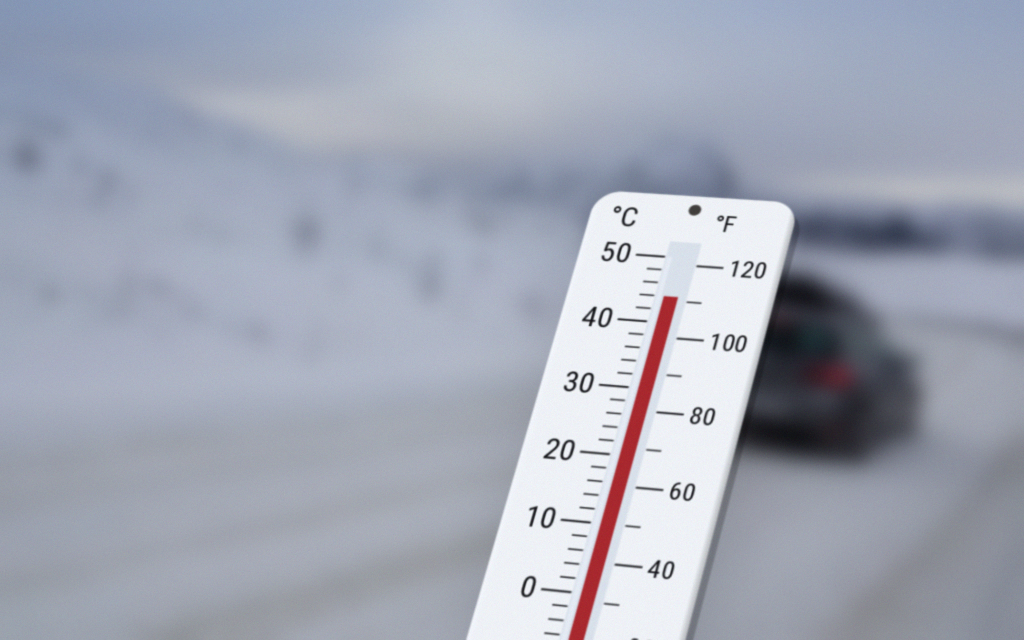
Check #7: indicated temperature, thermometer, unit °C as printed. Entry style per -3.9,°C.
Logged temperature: 44,°C
